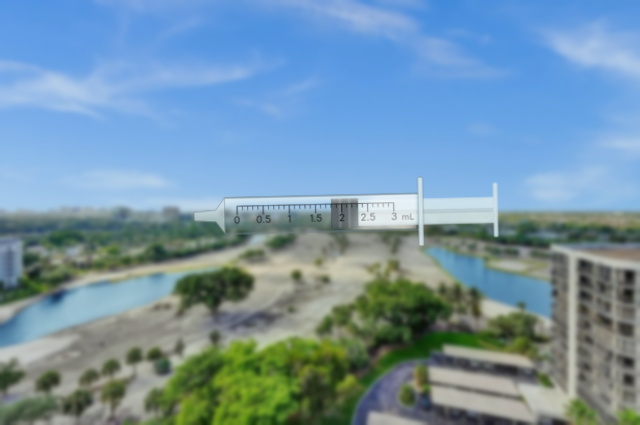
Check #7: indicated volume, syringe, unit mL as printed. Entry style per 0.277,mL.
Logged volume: 1.8,mL
